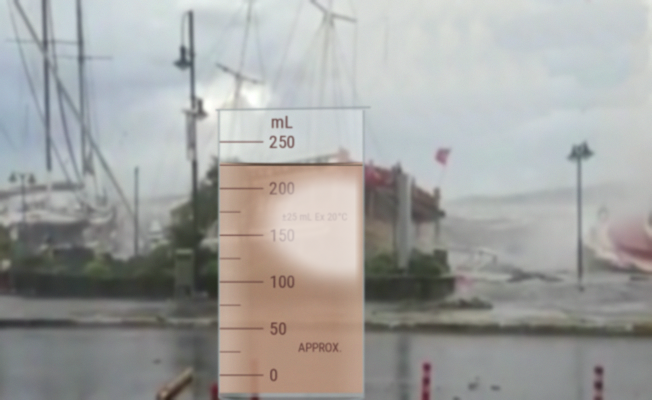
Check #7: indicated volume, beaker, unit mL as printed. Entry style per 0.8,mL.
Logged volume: 225,mL
